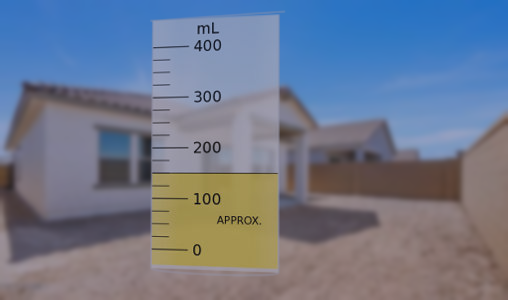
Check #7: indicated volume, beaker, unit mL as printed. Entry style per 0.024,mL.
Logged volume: 150,mL
